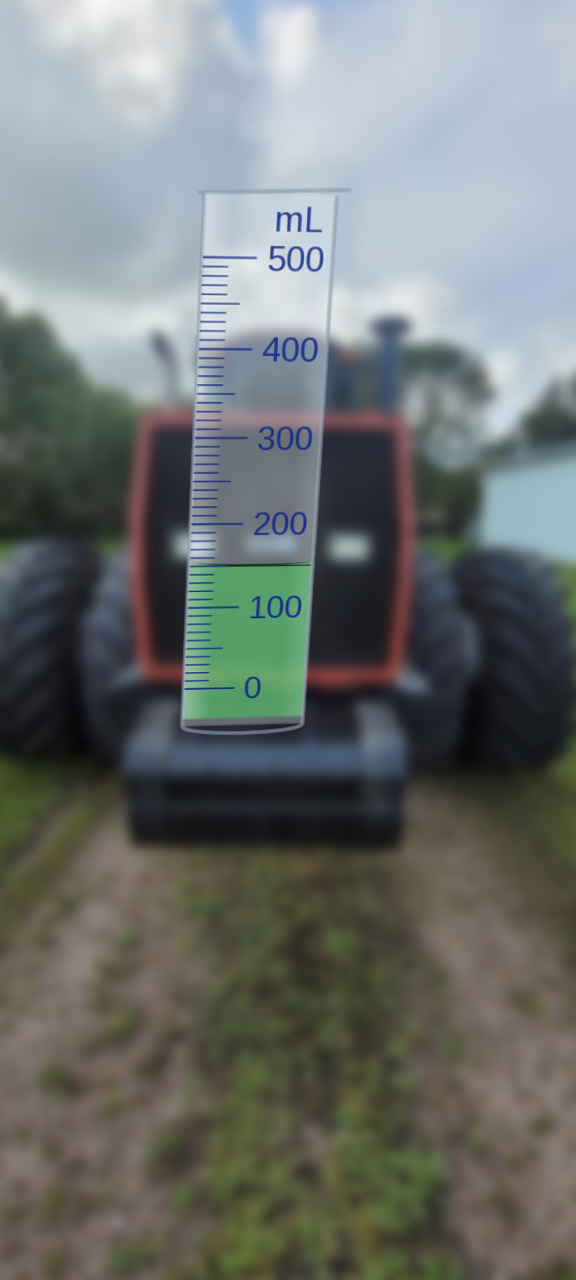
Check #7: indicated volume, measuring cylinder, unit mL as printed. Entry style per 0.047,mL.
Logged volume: 150,mL
